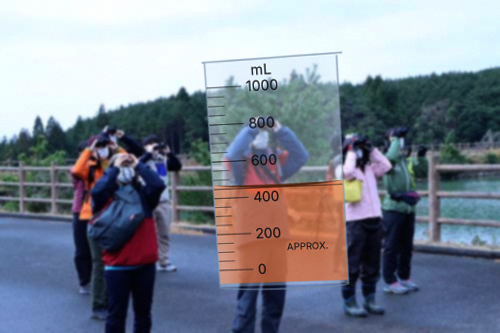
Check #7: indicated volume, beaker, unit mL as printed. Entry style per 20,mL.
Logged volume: 450,mL
